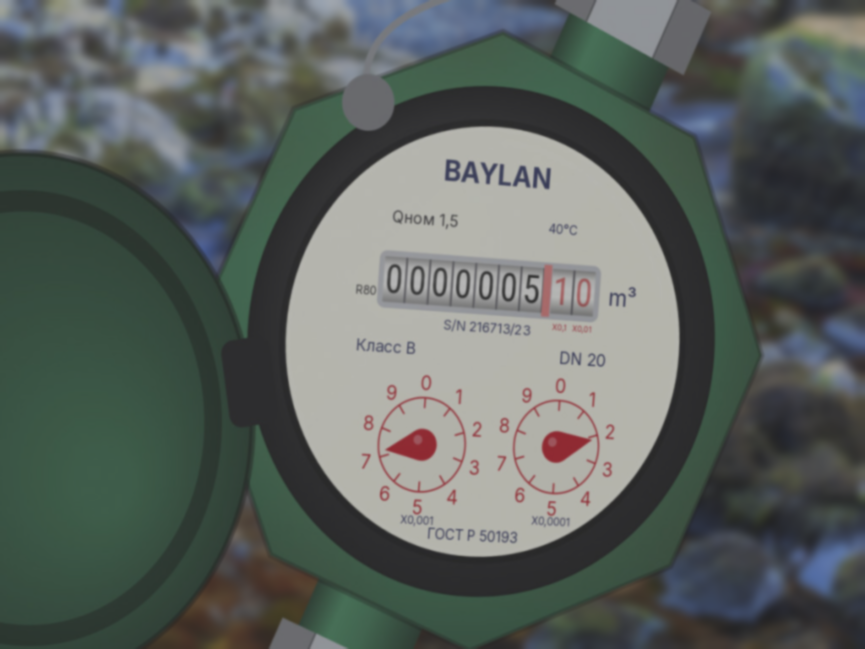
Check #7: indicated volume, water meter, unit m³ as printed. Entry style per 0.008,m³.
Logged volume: 5.1072,m³
